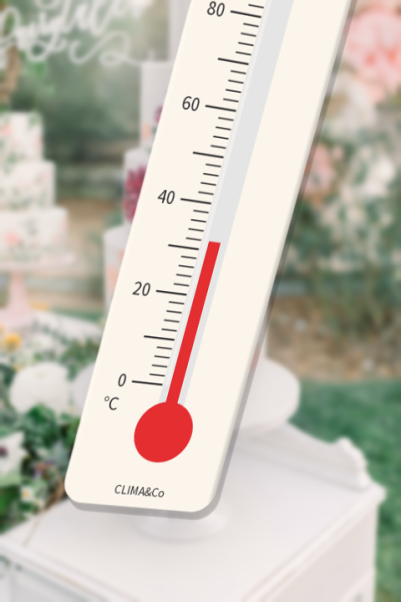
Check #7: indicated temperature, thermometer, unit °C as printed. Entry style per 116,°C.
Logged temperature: 32,°C
